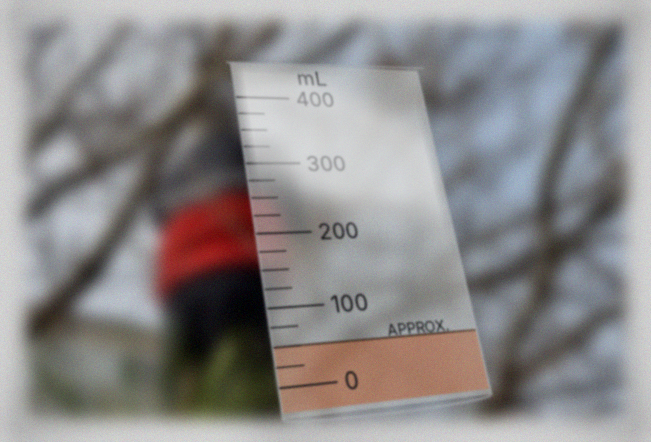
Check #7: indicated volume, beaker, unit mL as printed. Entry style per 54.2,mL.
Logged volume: 50,mL
